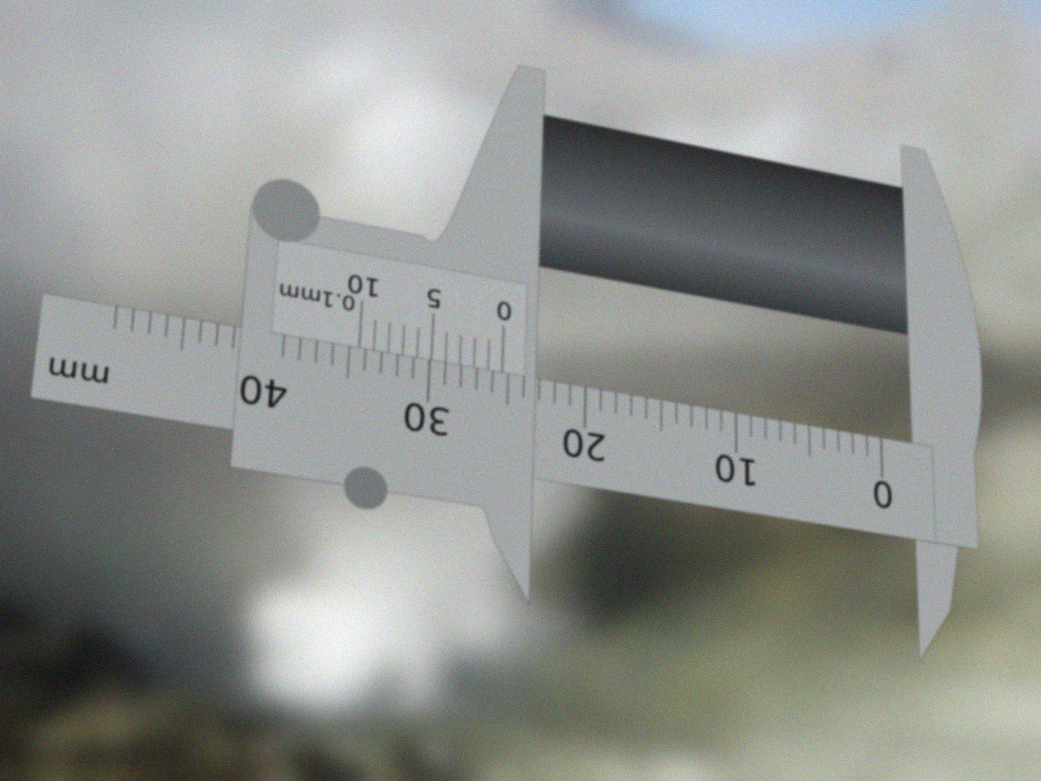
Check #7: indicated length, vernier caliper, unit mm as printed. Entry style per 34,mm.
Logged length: 25.4,mm
